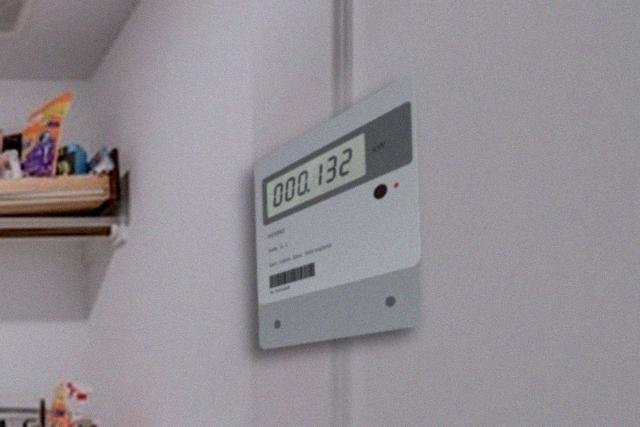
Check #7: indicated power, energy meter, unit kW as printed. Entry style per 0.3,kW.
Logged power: 0.132,kW
